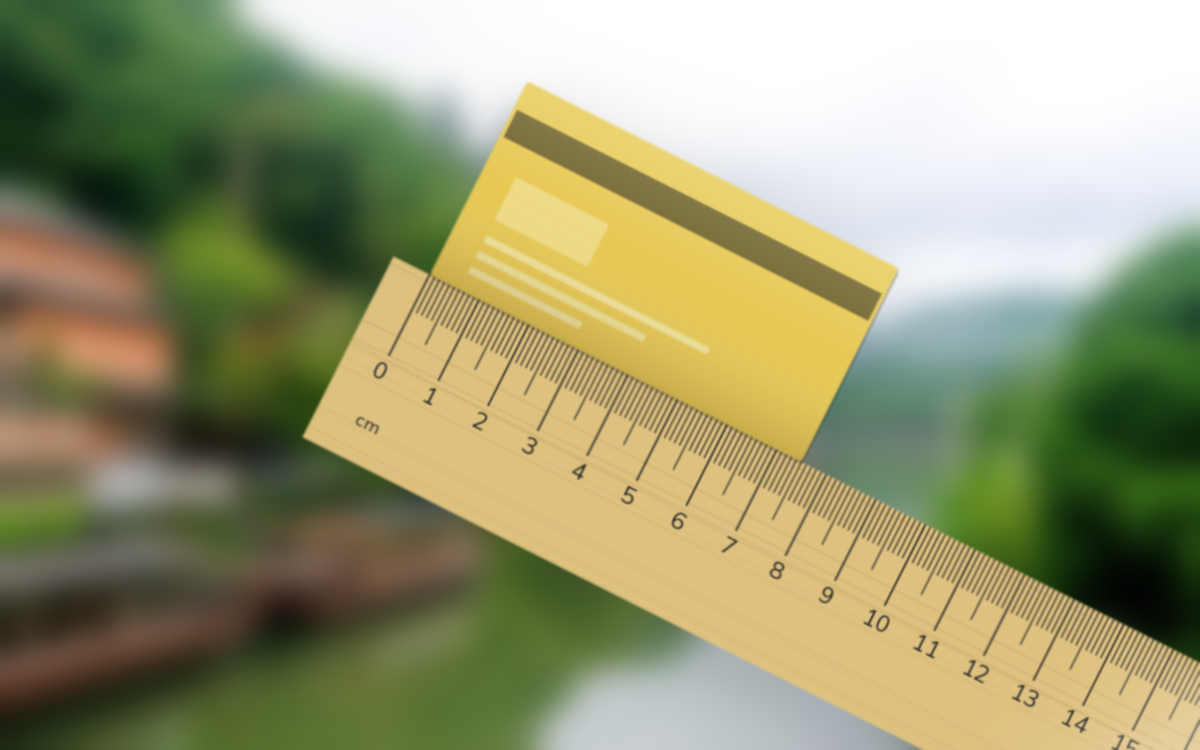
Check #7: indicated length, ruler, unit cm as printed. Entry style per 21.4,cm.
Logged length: 7.5,cm
